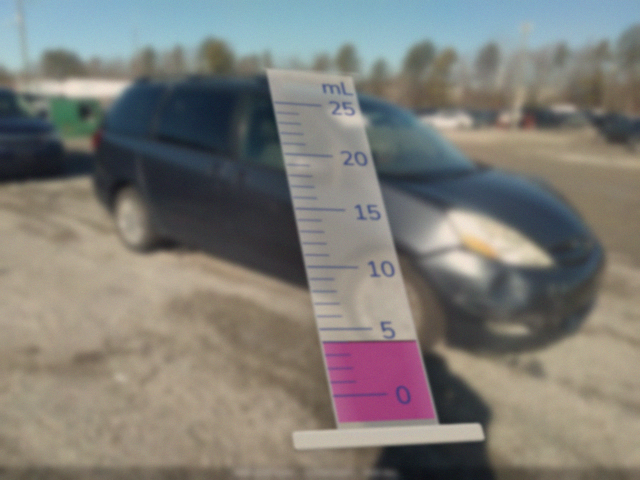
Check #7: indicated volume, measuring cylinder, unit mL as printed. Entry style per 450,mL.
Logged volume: 4,mL
